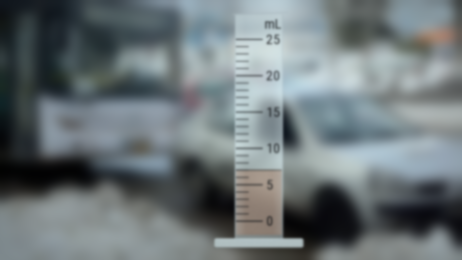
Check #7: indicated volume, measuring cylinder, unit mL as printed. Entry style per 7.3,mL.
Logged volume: 7,mL
